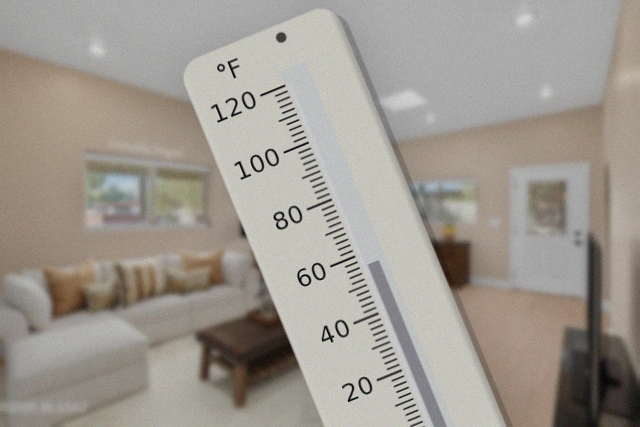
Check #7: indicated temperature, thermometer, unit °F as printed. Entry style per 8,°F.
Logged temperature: 56,°F
